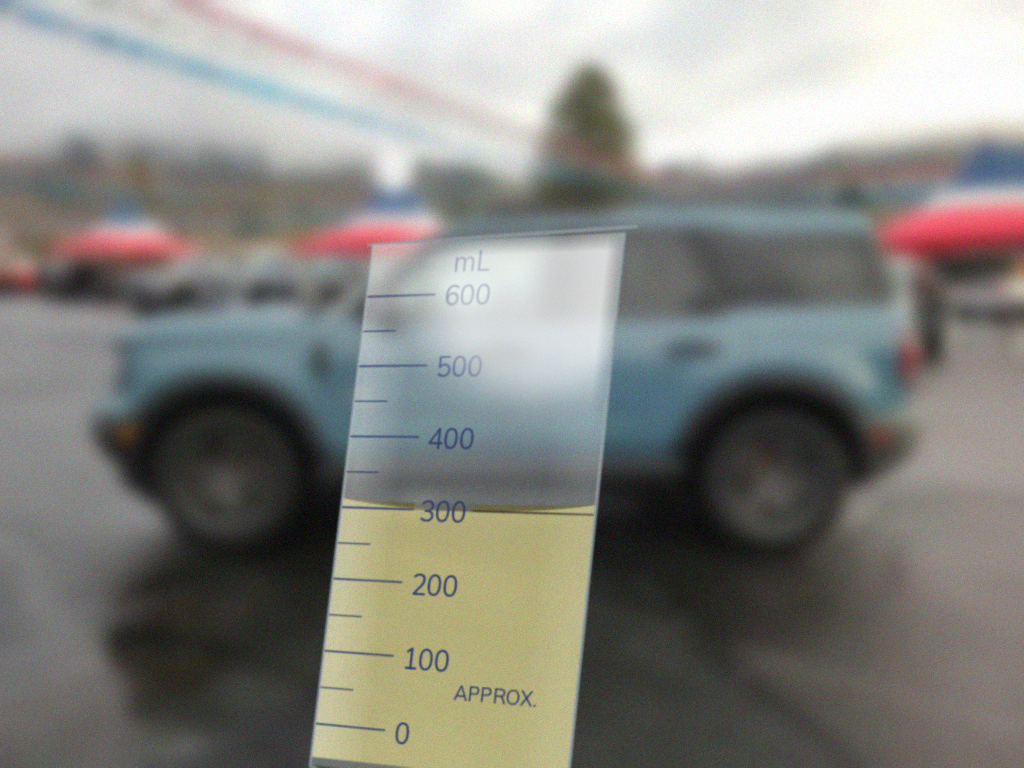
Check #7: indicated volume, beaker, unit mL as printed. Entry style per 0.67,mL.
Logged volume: 300,mL
